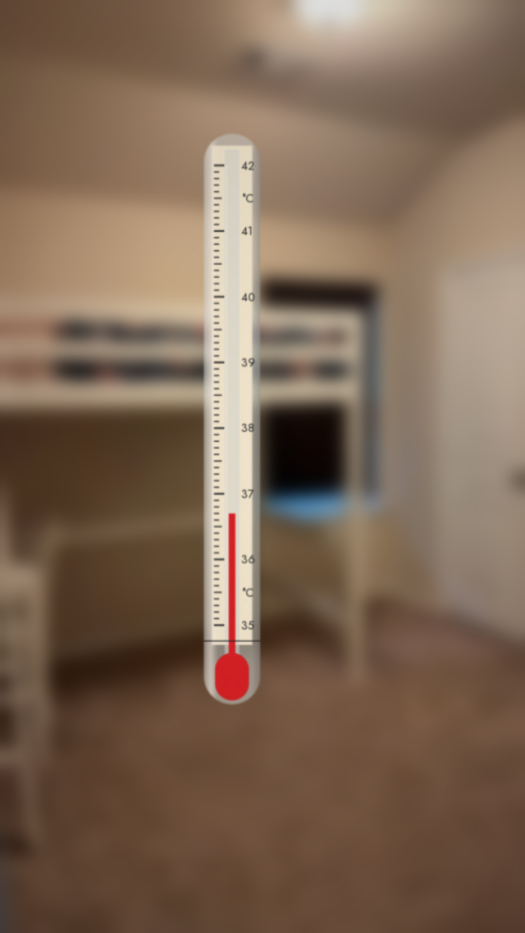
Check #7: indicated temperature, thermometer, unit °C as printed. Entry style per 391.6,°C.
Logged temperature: 36.7,°C
